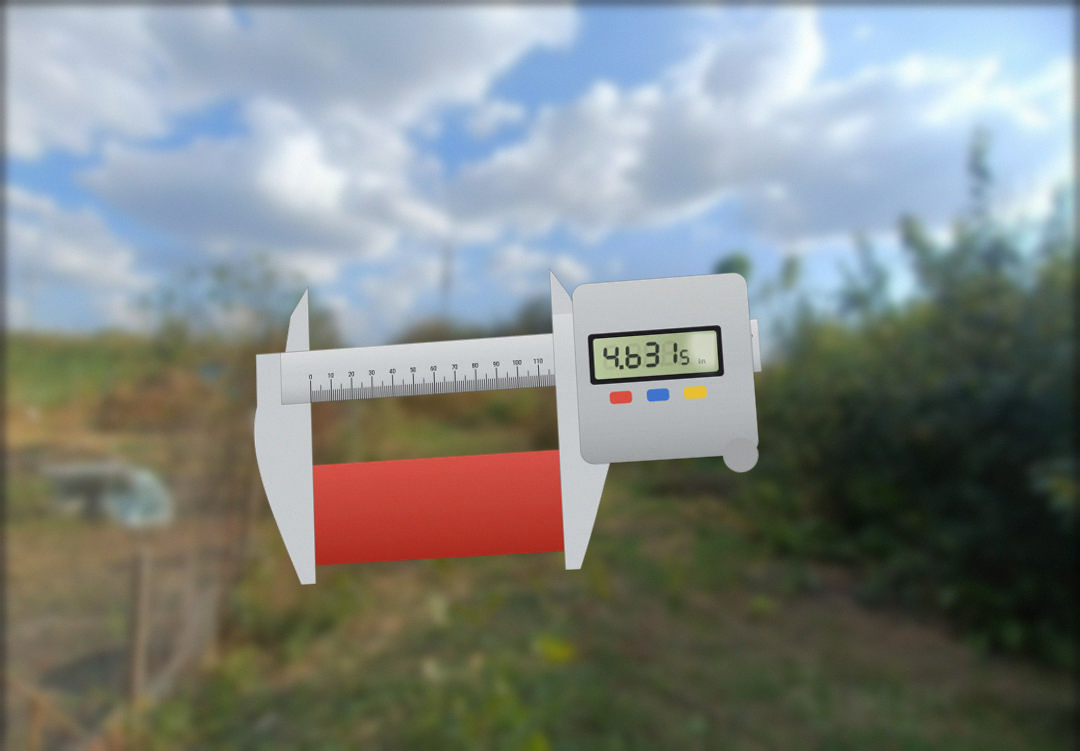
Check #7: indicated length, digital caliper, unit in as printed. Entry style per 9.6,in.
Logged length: 4.6315,in
